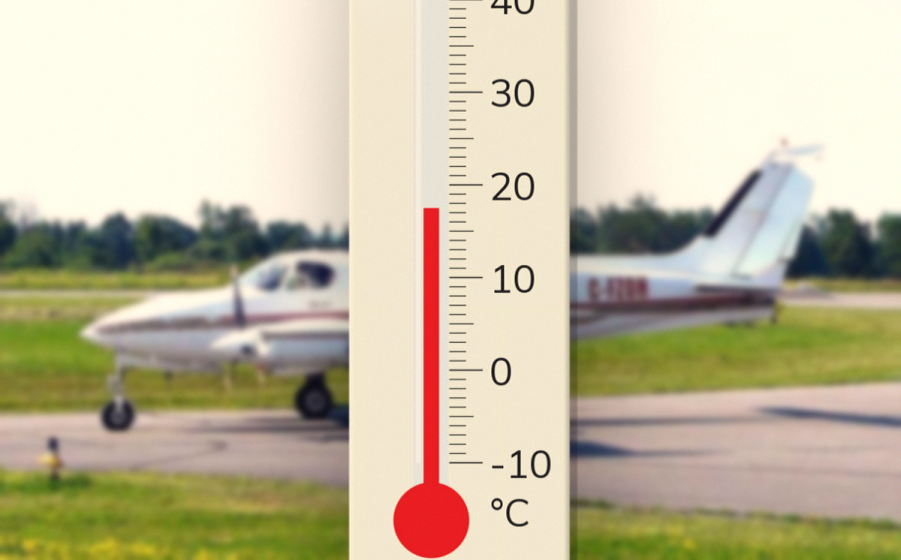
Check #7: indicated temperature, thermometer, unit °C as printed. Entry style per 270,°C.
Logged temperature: 17.5,°C
